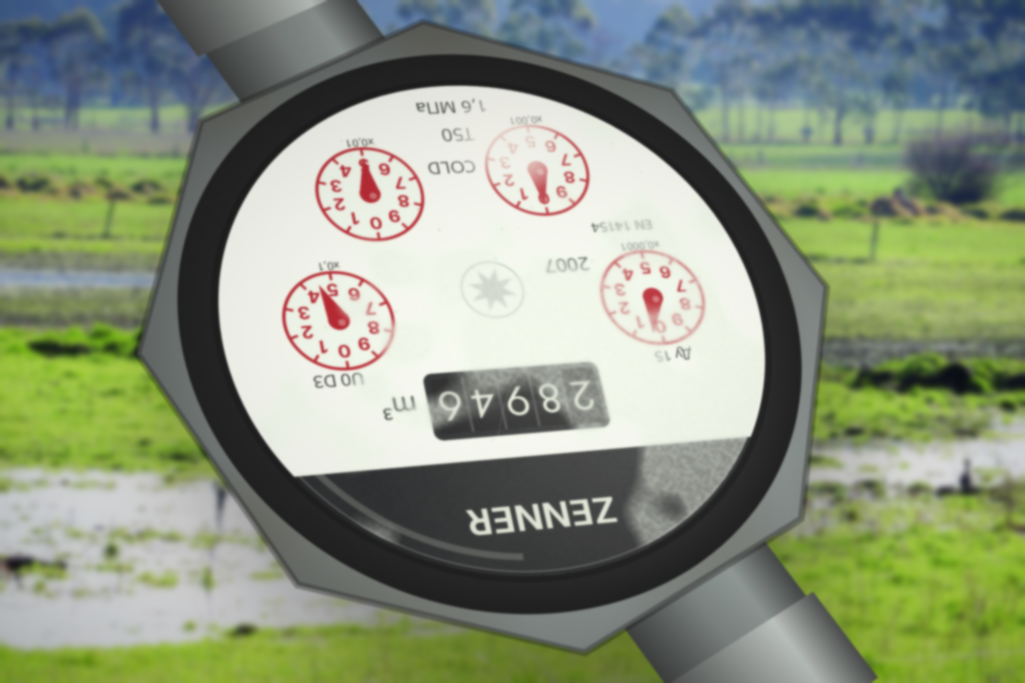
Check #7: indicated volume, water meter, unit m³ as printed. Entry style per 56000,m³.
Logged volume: 28946.4500,m³
